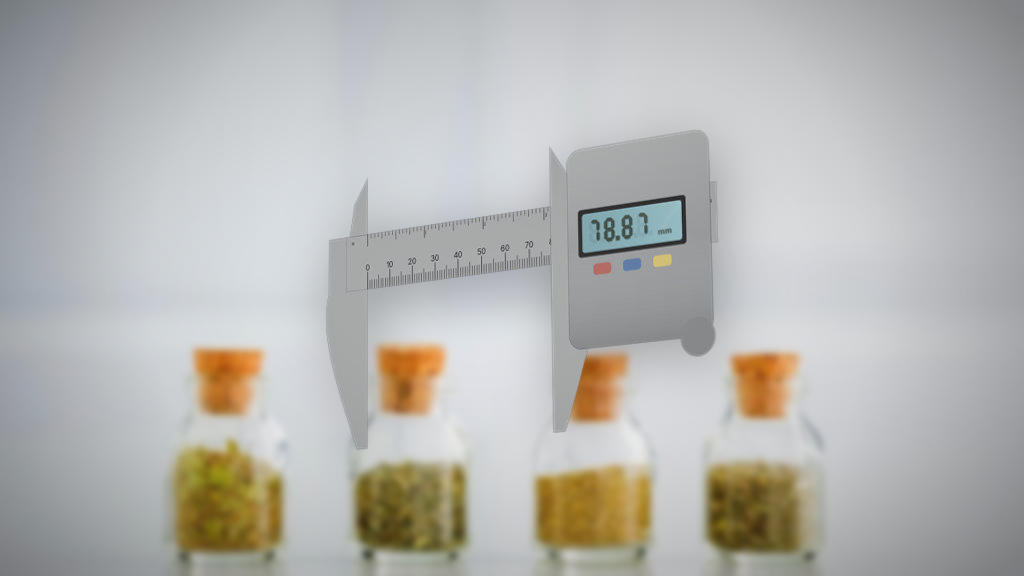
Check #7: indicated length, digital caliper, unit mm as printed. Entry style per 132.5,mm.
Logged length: 78.87,mm
